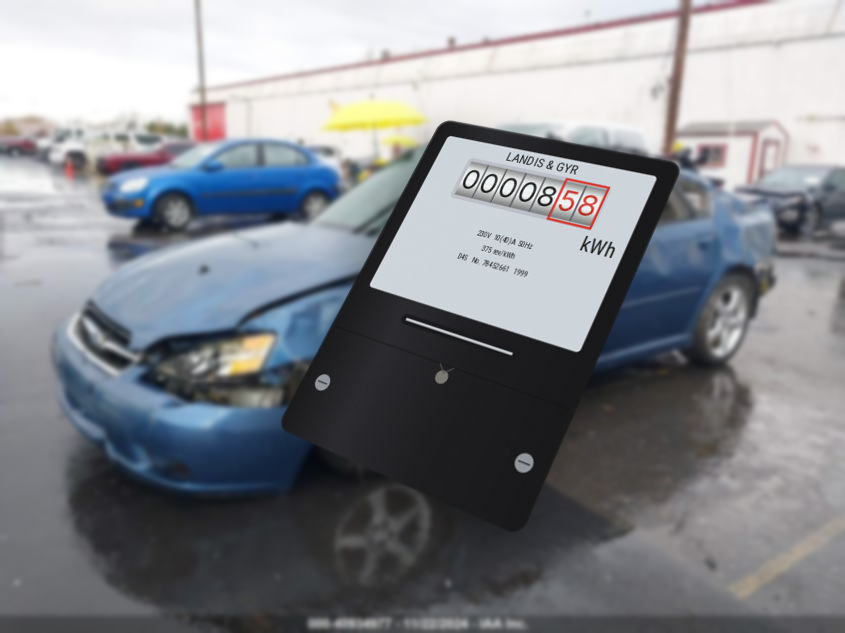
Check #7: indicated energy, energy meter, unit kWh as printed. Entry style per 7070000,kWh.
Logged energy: 8.58,kWh
